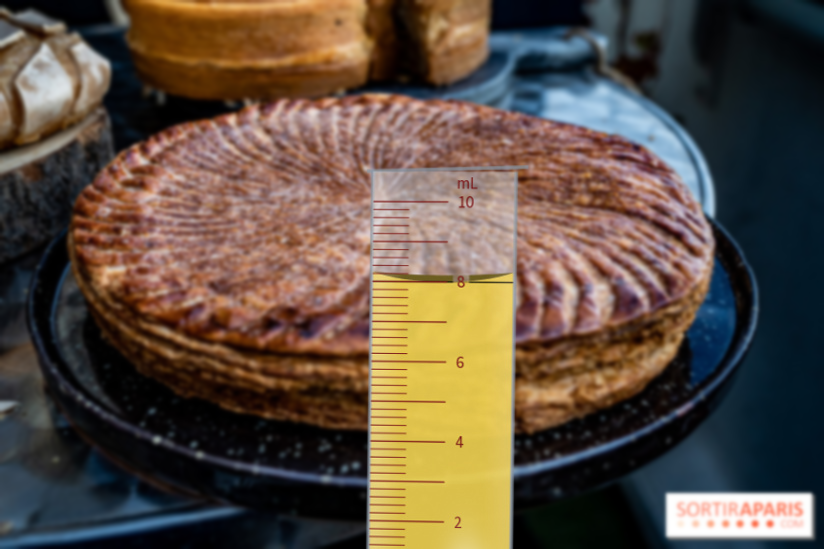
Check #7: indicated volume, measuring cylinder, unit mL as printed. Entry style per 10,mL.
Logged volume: 8,mL
